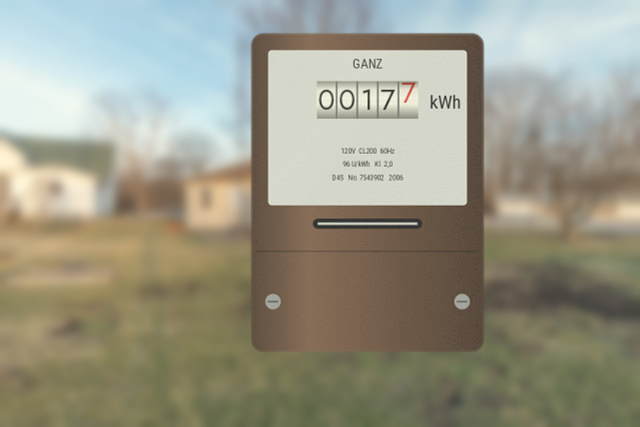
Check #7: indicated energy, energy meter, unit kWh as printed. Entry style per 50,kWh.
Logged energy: 17.7,kWh
